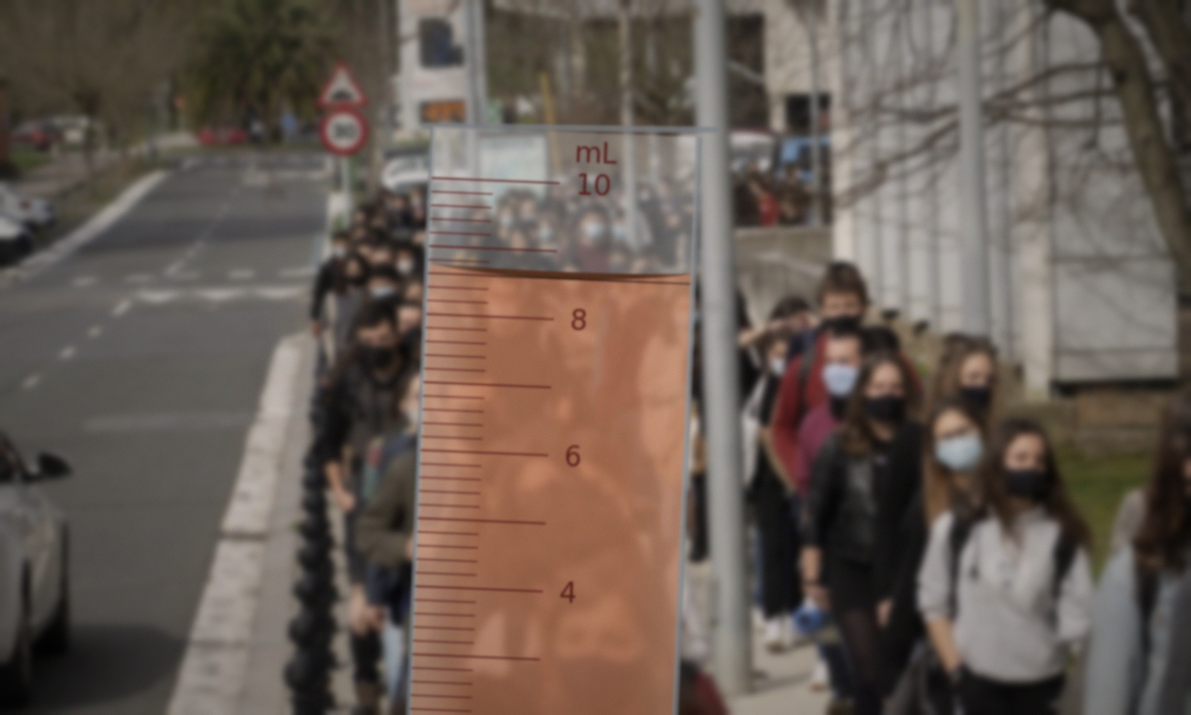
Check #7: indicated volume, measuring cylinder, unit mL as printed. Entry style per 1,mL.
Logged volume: 8.6,mL
